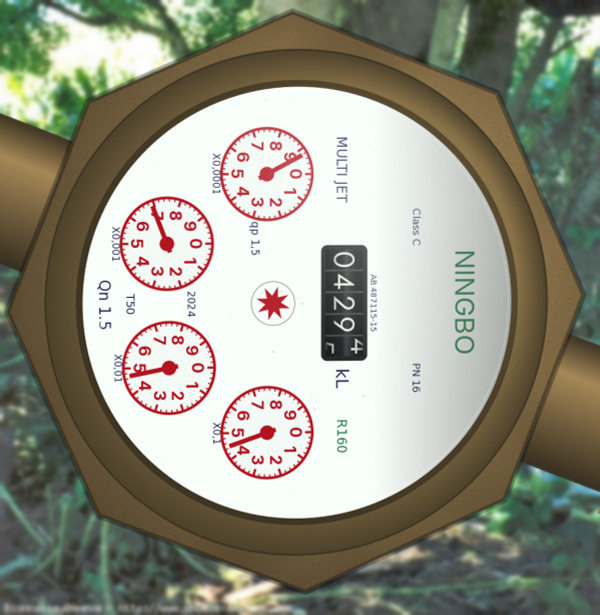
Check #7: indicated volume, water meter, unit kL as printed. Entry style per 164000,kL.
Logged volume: 4294.4469,kL
